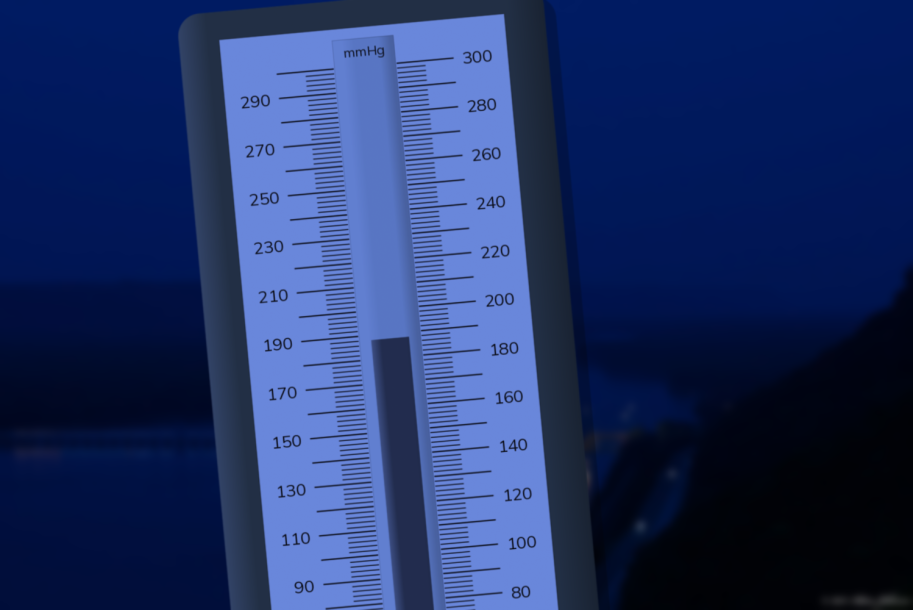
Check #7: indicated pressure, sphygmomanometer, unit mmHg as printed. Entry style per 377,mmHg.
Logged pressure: 188,mmHg
